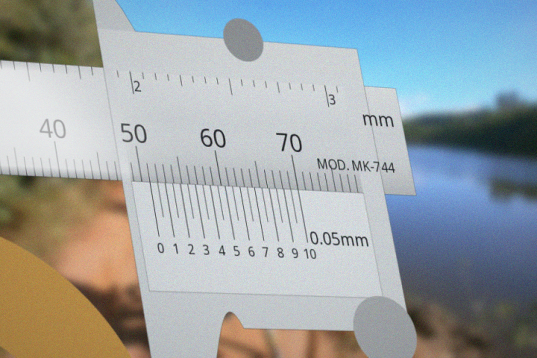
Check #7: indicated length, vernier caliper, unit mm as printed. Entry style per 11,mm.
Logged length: 51.0,mm
